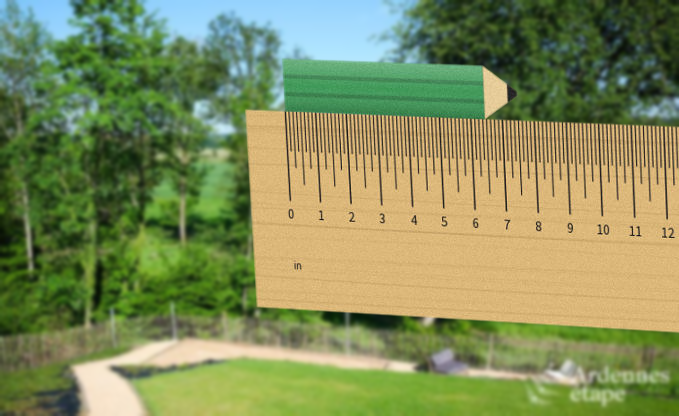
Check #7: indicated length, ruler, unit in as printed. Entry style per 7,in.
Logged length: 7.5,in
